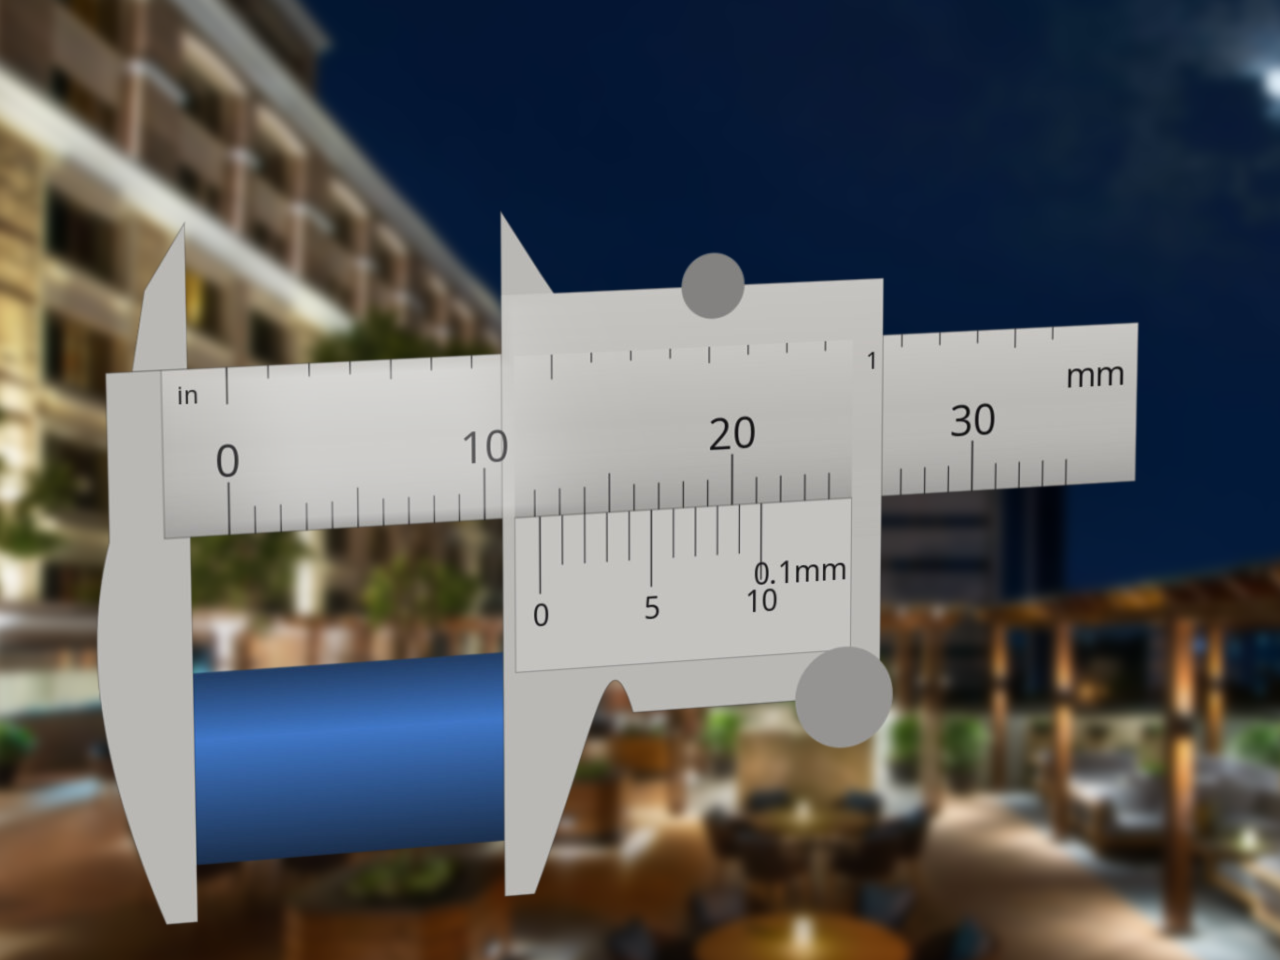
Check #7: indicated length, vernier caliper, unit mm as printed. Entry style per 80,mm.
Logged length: 12.2,mm
